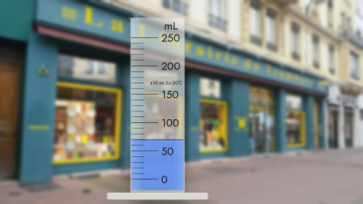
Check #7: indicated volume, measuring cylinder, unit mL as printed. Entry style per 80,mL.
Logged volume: 70,mL
